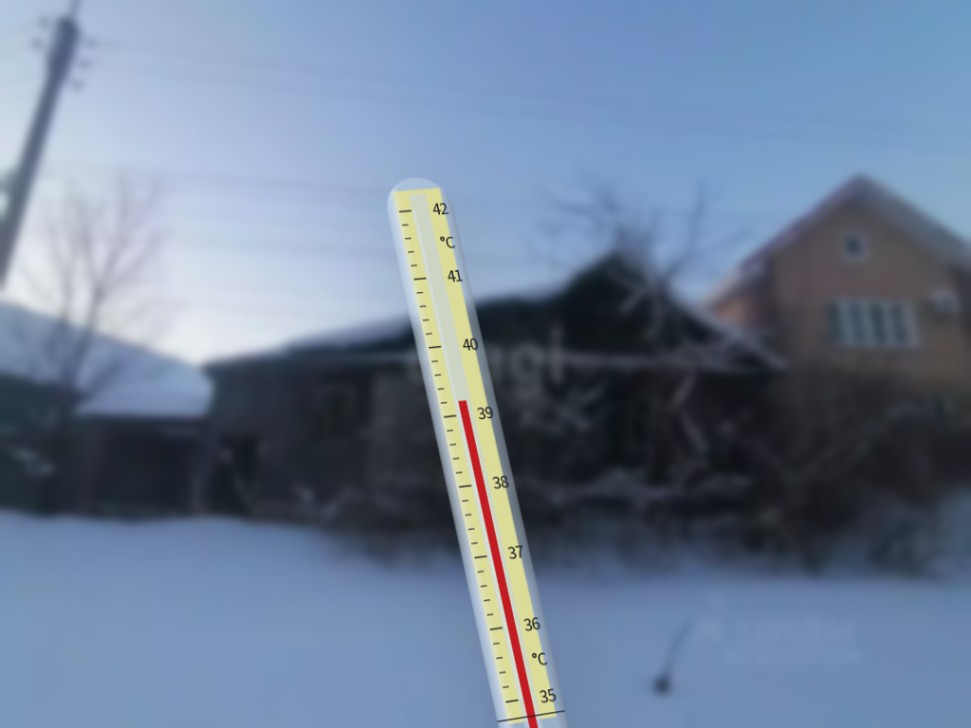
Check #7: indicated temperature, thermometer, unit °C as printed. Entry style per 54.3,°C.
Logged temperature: 39.2,°C
